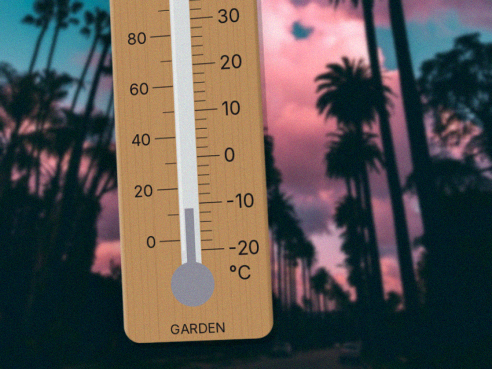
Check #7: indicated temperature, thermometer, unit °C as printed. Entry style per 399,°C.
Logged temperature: -11,°C
